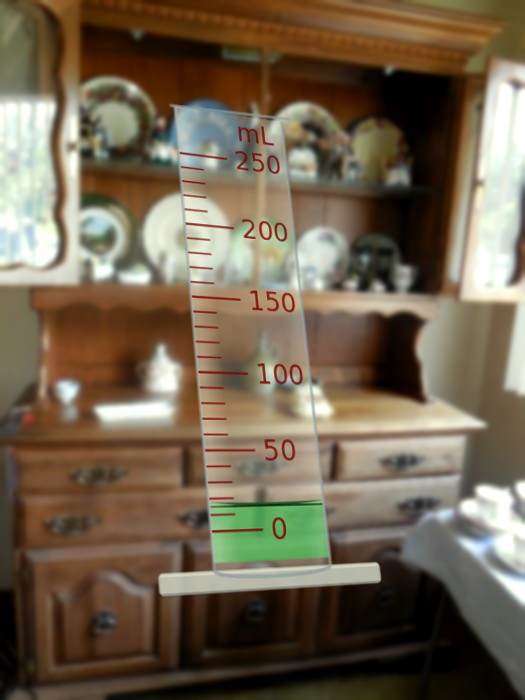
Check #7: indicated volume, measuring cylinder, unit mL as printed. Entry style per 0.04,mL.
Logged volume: 15,mL
